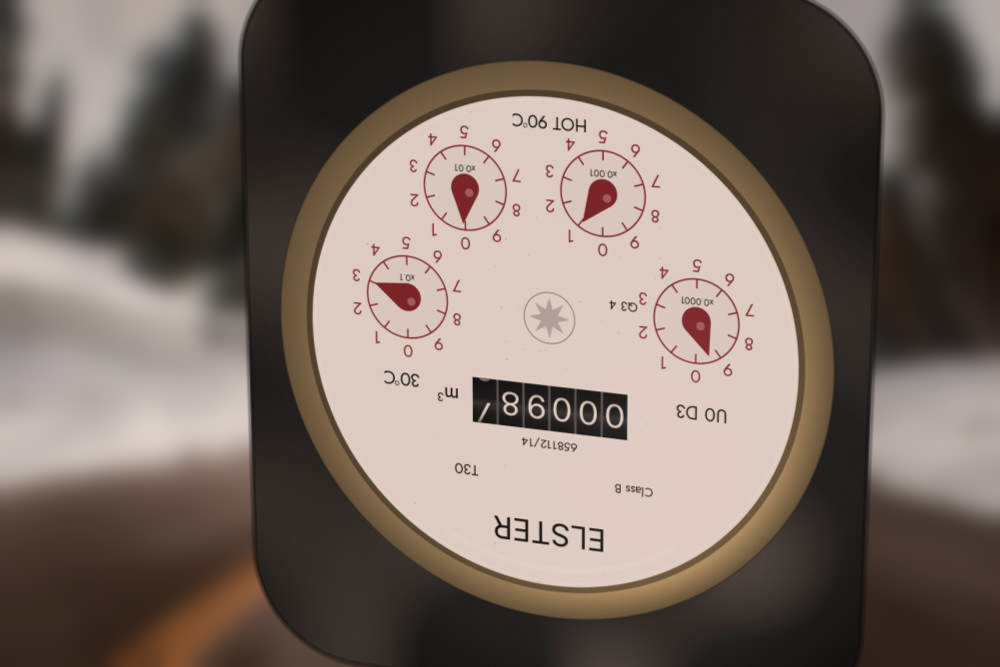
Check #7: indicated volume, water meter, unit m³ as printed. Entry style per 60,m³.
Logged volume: 987.3009,m³
